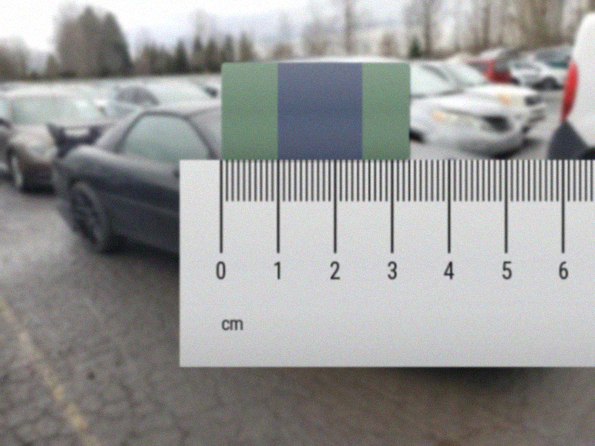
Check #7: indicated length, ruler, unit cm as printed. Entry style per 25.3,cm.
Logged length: 3.3,cm
